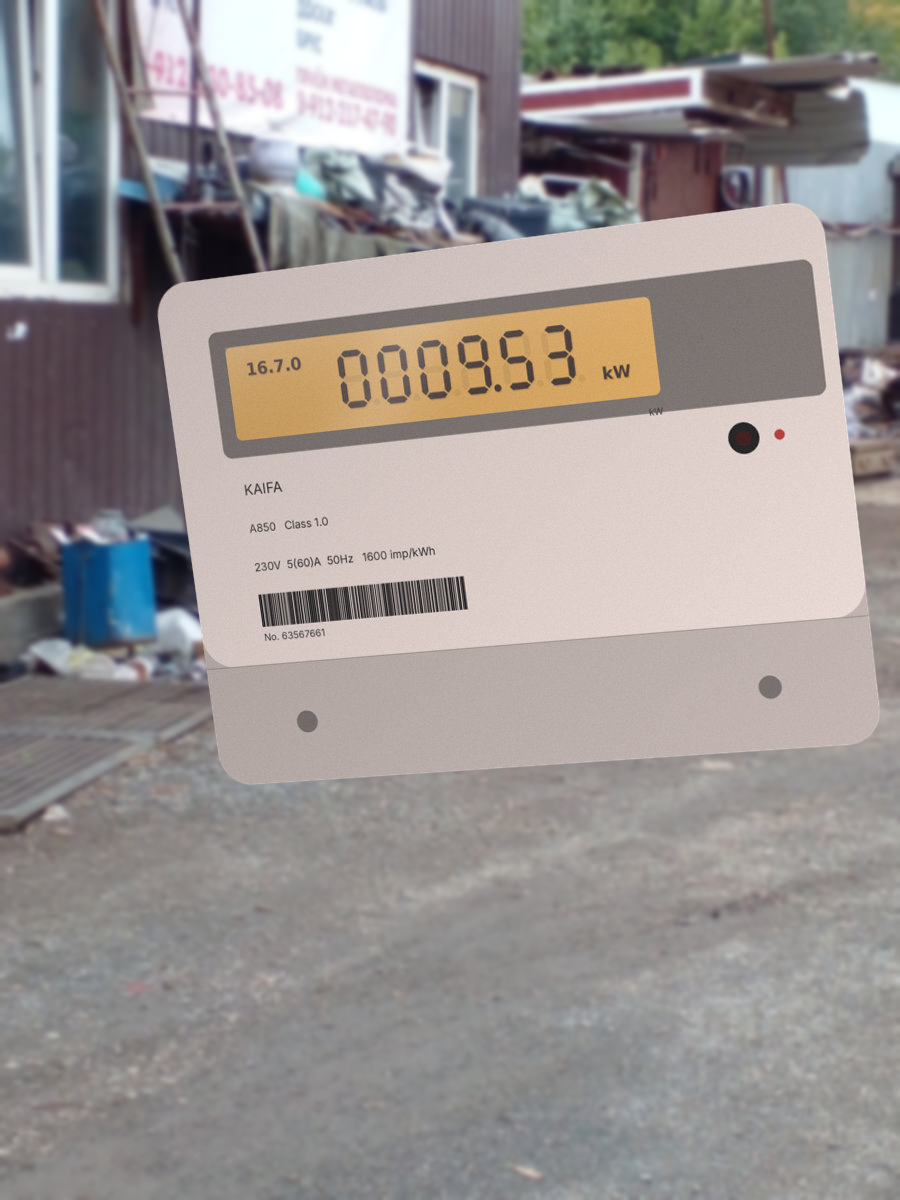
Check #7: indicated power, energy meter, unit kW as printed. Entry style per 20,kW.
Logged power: 9.53,kW
